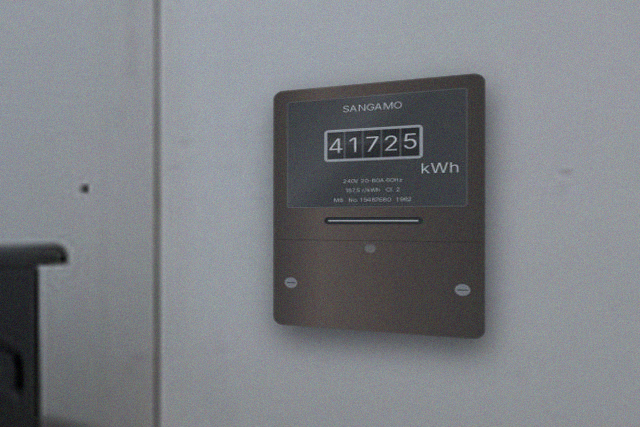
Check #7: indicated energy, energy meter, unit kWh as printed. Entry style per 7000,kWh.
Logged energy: 41725,kWh
